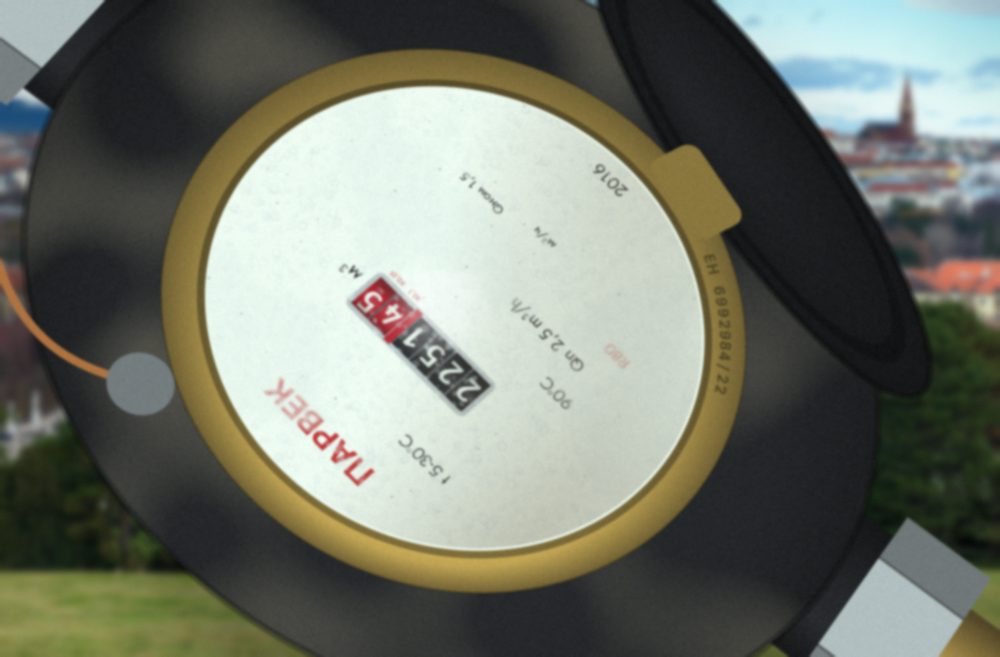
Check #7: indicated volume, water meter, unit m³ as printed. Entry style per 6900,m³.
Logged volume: 2251.45,m³
